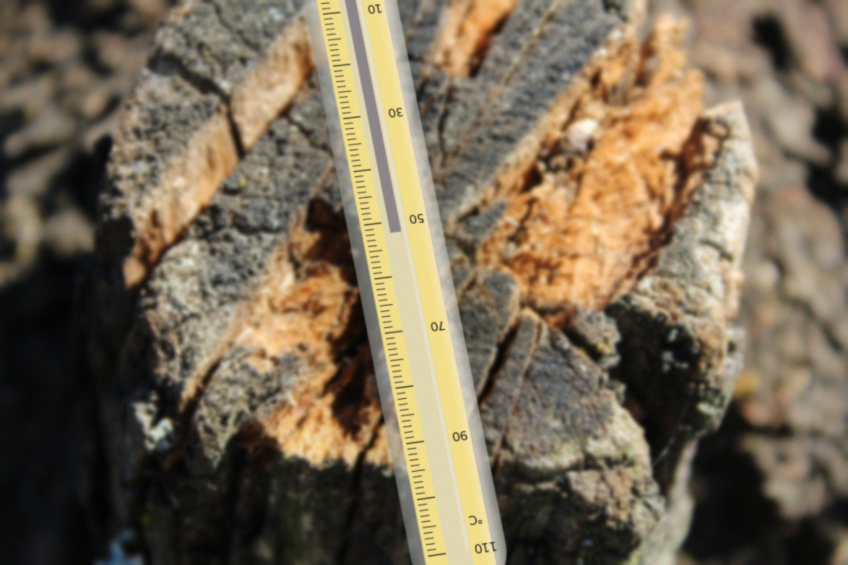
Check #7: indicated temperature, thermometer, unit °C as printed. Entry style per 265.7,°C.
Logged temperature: 52,°C
